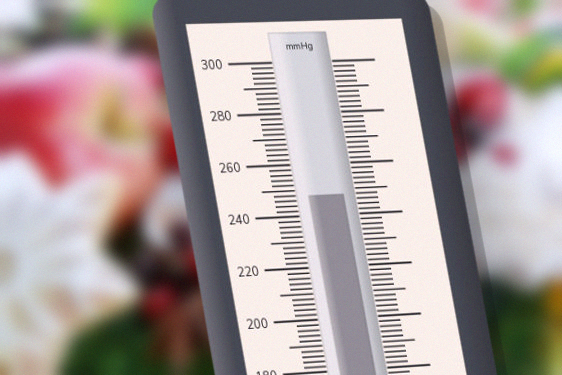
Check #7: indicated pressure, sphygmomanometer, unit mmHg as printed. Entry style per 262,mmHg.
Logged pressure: 248,mmHg
